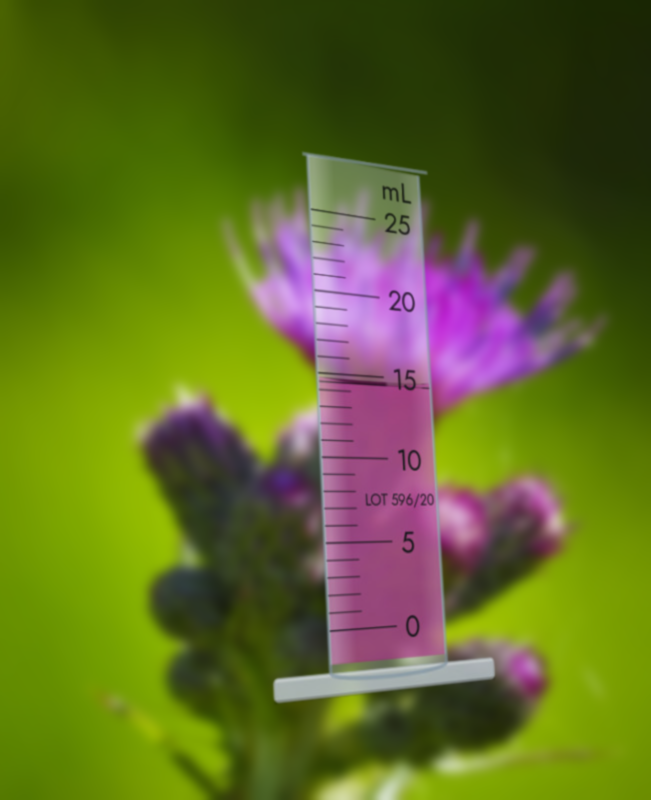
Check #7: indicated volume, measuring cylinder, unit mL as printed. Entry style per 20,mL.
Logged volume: 14.5,mL
